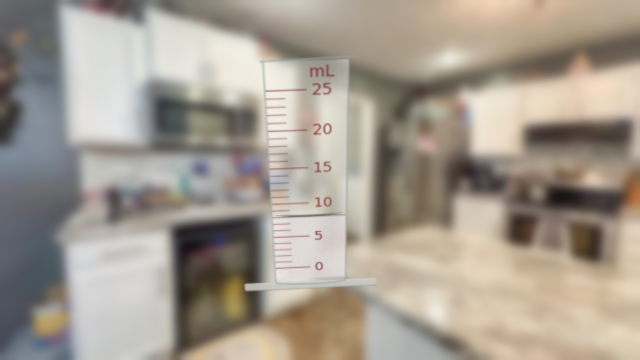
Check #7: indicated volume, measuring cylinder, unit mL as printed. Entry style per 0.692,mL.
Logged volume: 8,mL
